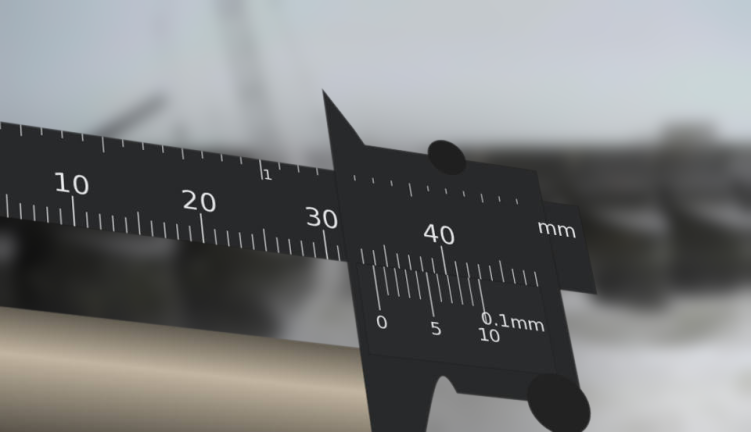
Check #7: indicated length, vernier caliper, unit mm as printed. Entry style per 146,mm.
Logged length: 33.8,mm
